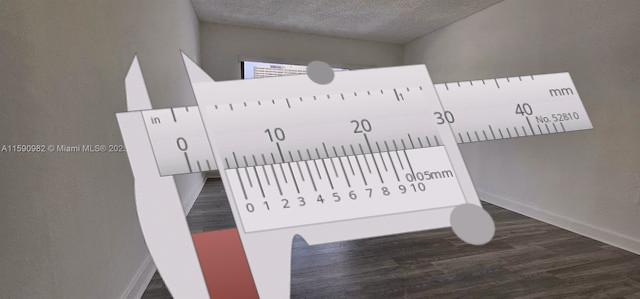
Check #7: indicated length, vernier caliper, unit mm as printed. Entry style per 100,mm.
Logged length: 4.8,mm
